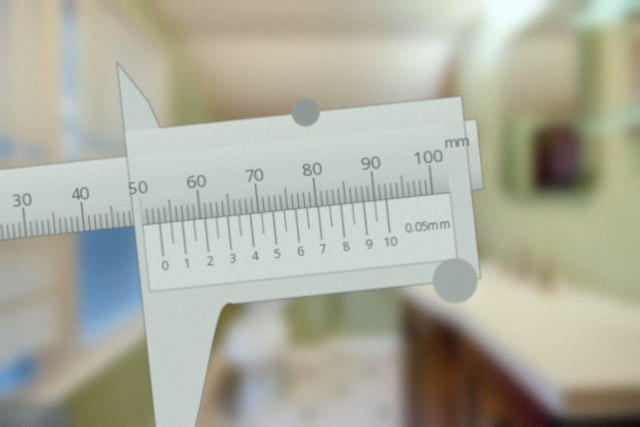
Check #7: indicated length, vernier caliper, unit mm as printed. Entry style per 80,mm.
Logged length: 53.0,mm
